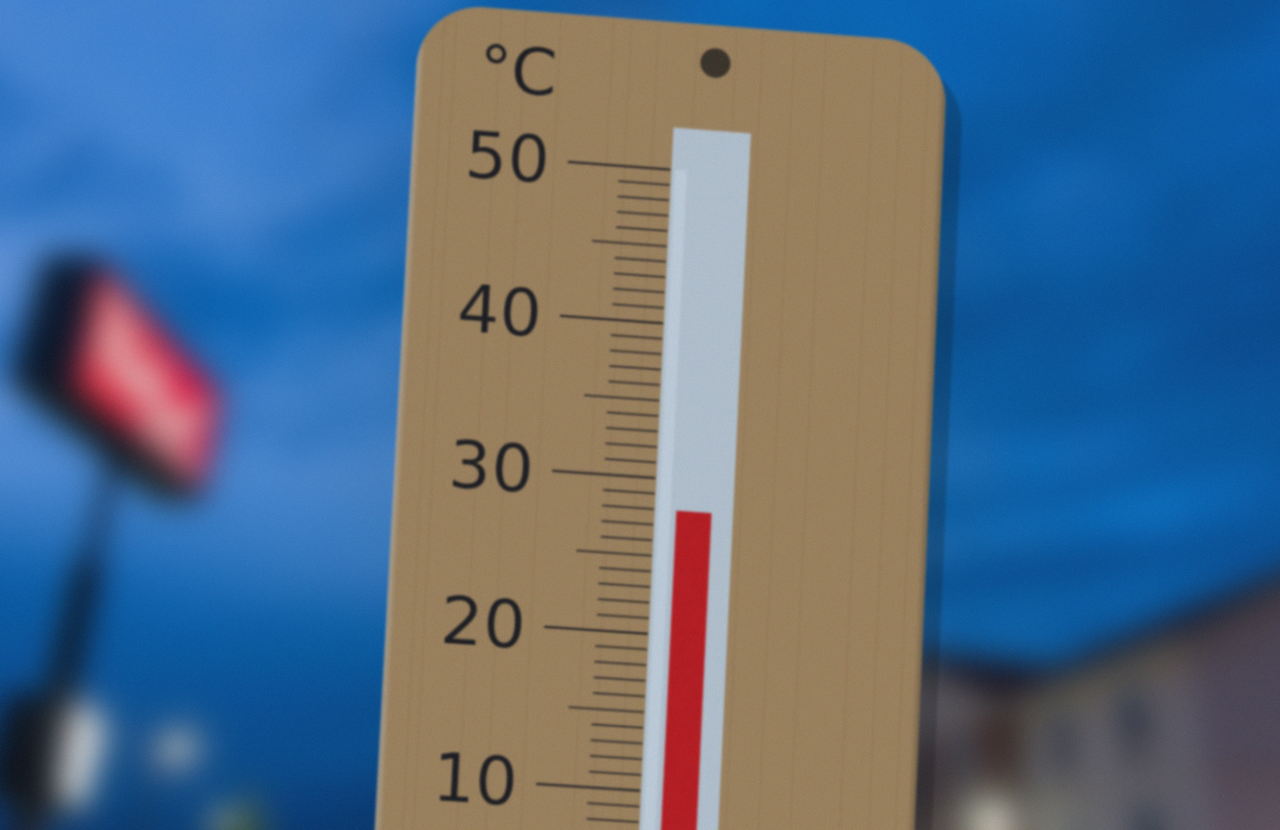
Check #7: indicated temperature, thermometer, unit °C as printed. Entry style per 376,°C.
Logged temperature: 28,°C
